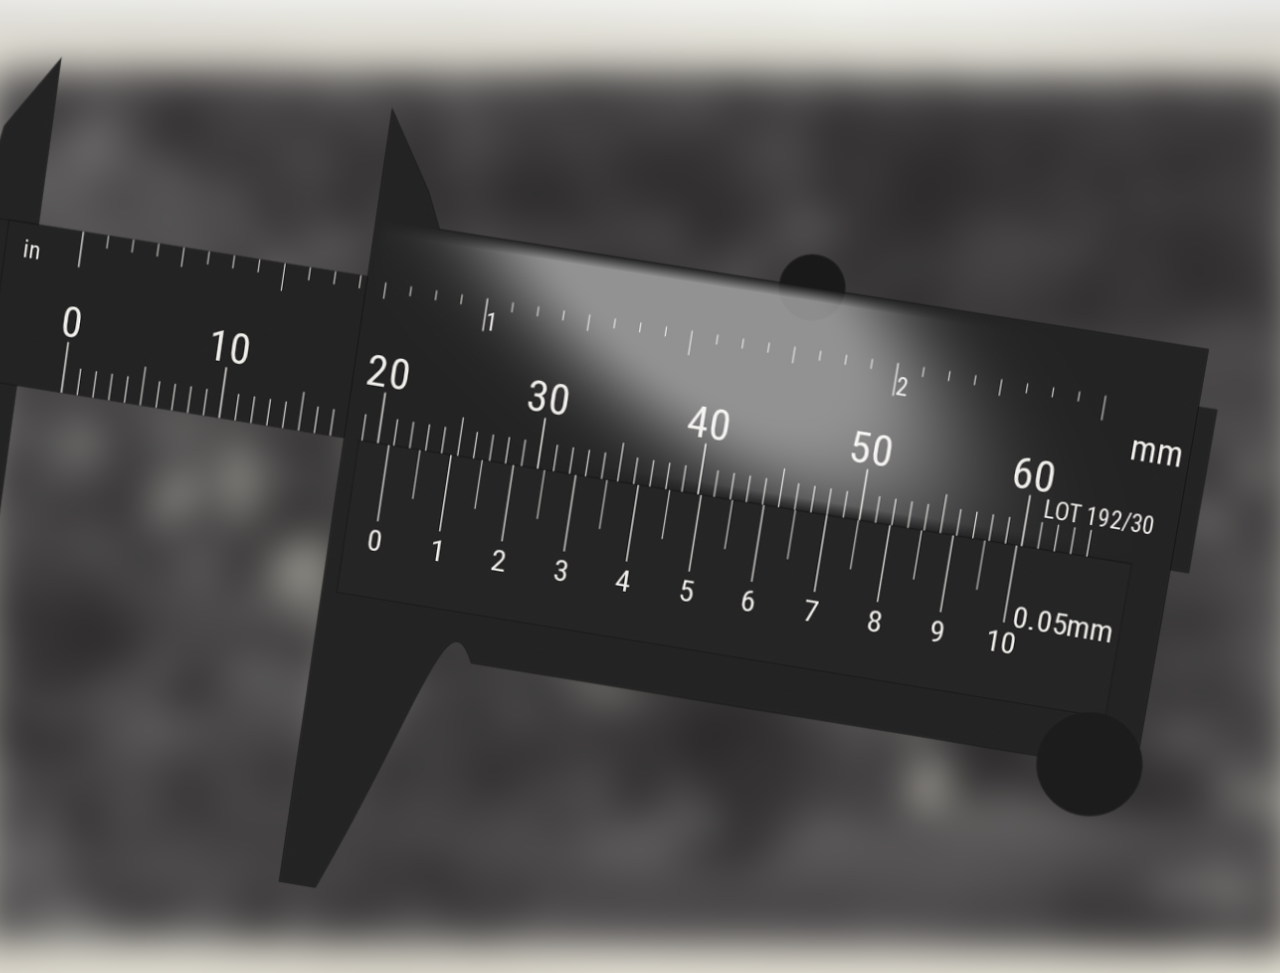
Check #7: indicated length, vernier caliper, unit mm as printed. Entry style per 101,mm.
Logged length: 20.7,mm
